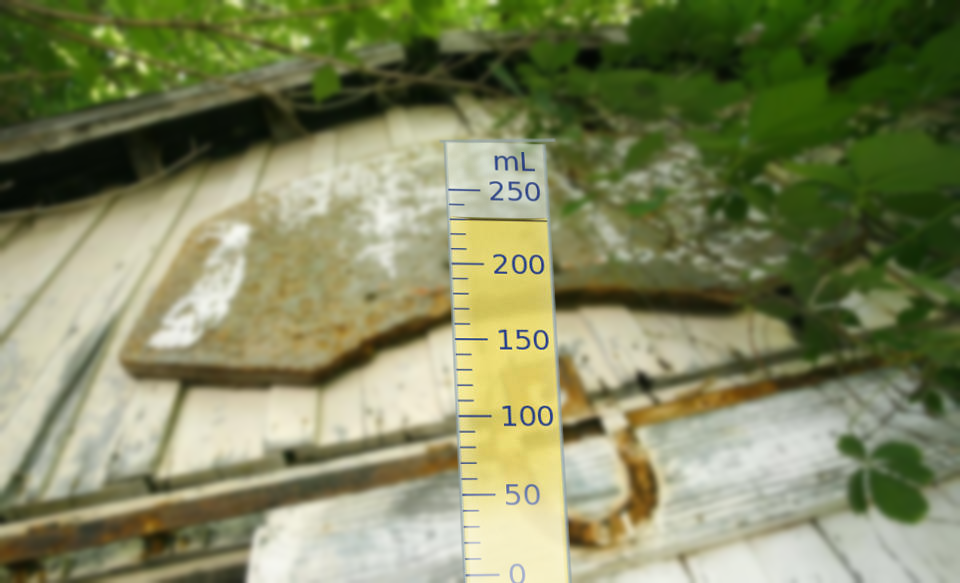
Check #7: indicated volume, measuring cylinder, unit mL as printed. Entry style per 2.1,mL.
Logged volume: 230,mL
